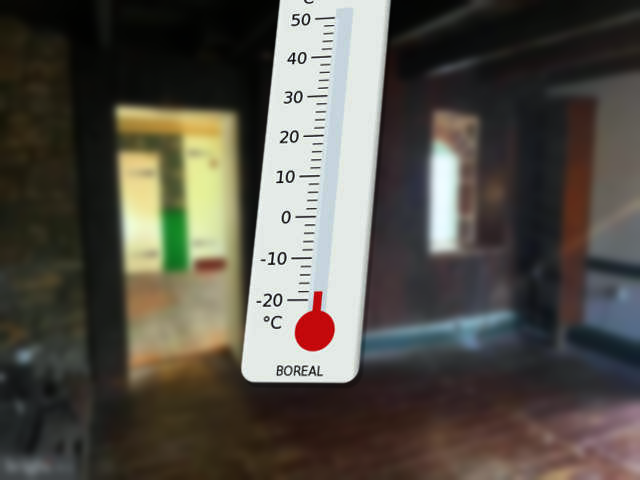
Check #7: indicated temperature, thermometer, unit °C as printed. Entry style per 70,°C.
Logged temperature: -18,°C
